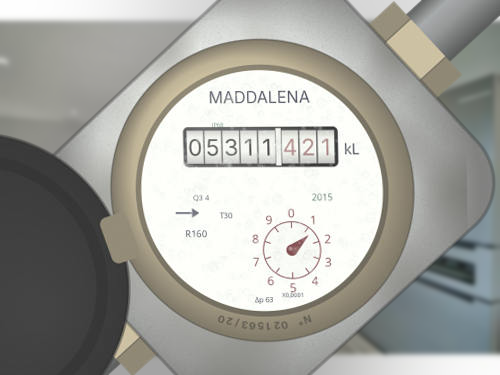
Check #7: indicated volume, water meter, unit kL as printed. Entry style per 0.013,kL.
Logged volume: 5311.4211,kL
